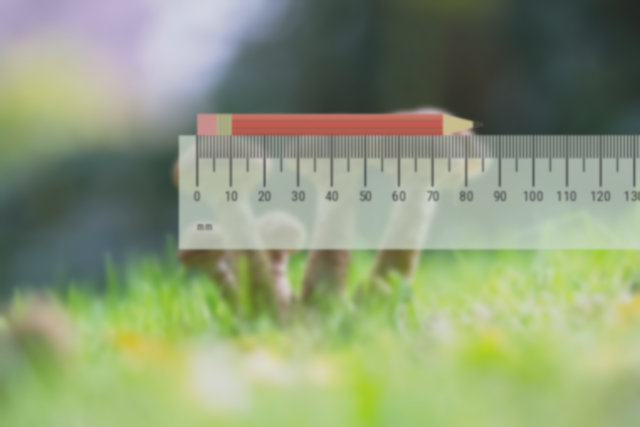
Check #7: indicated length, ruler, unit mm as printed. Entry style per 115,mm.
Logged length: 85,mm
